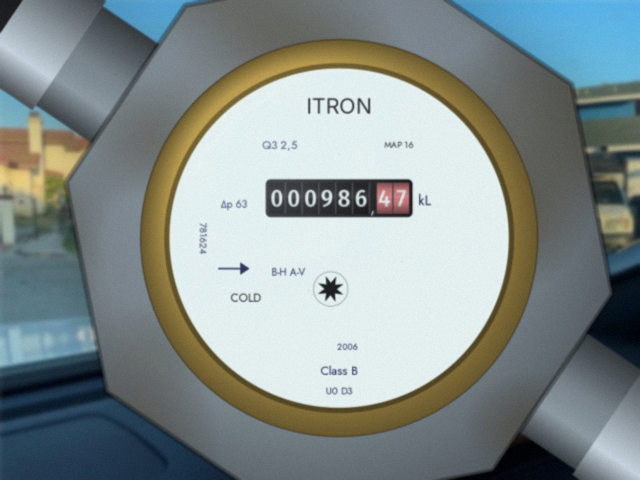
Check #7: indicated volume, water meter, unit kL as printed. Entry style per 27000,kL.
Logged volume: 986.47,kL
